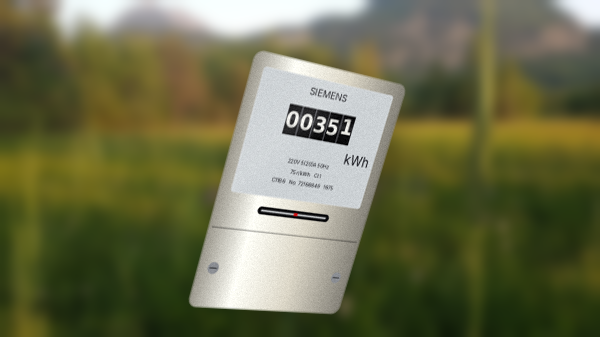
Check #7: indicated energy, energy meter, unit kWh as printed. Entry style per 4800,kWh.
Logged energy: 351,kWh
